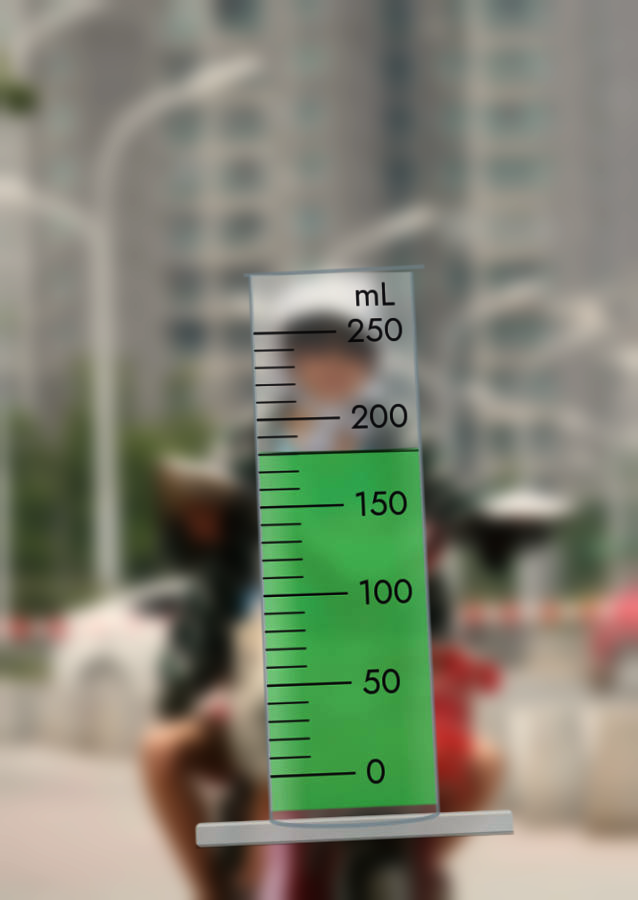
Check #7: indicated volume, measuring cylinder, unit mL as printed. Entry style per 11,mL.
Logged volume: 180,mL
